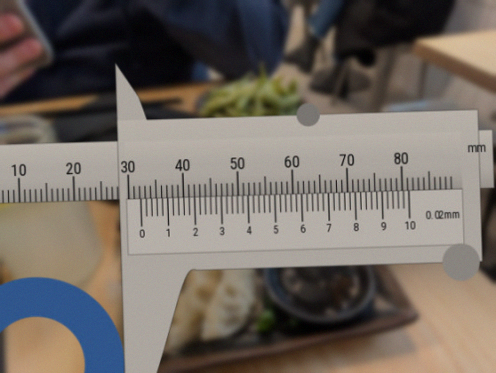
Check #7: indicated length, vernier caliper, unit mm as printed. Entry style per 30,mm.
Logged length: 32.2,mm
